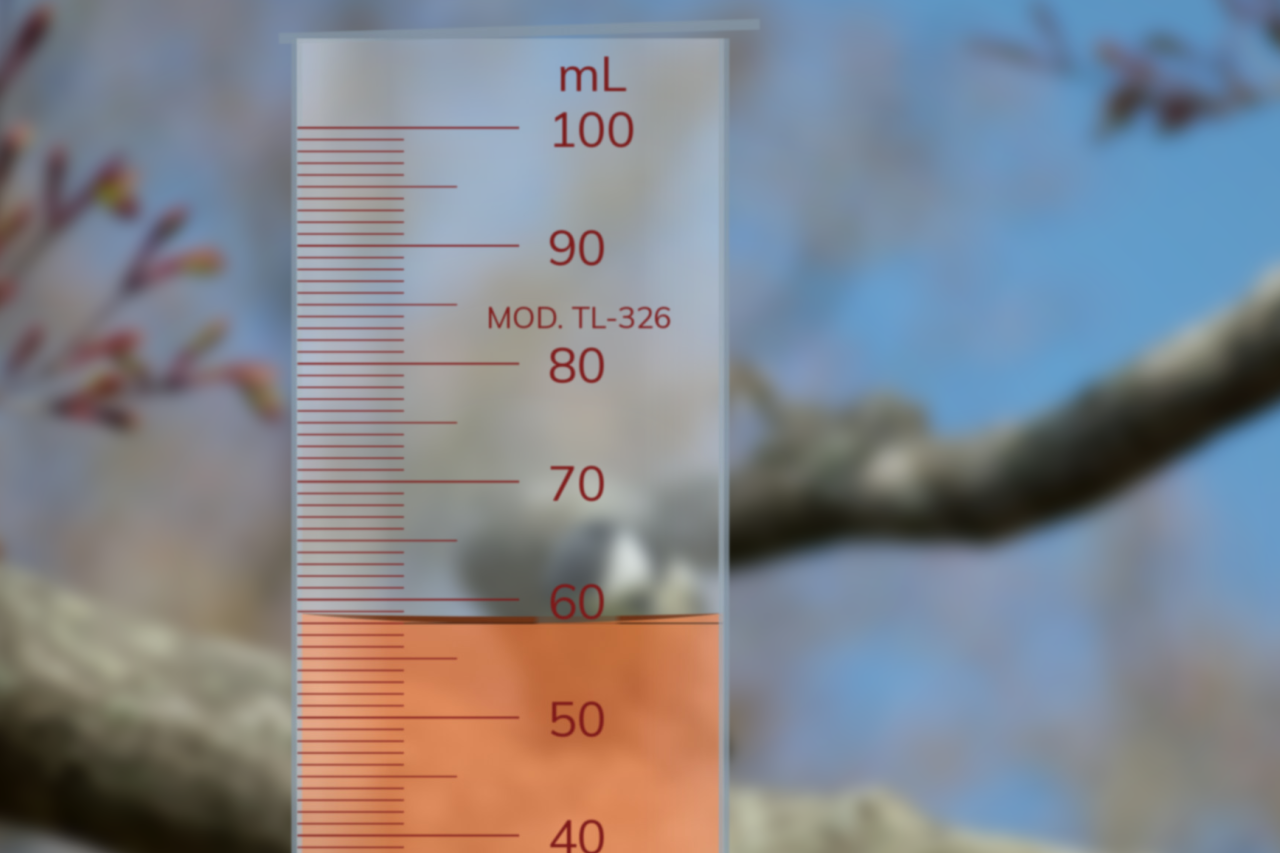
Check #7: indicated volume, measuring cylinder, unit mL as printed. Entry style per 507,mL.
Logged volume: 58,mL
